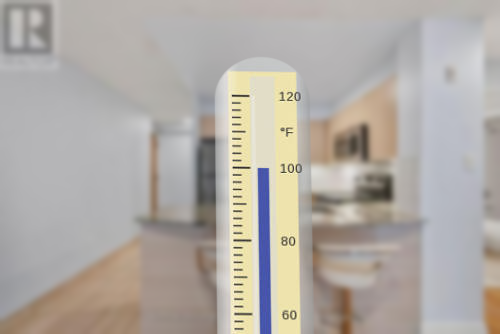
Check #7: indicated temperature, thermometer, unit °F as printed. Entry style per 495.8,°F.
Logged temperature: 100,°F
